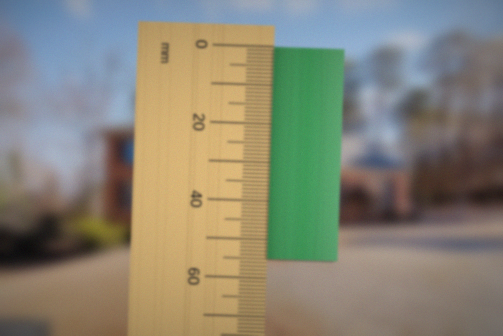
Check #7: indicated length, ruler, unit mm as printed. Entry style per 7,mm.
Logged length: 55,mm
